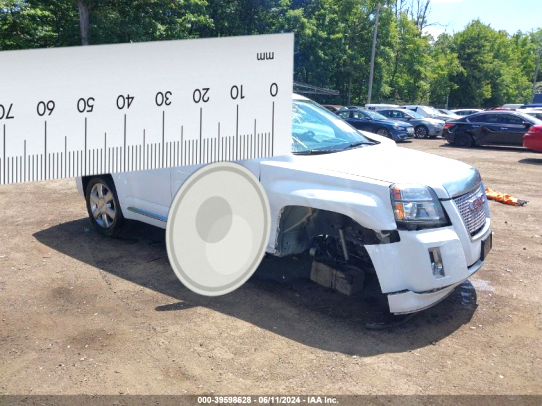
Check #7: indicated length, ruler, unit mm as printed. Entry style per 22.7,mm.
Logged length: 29,mm
